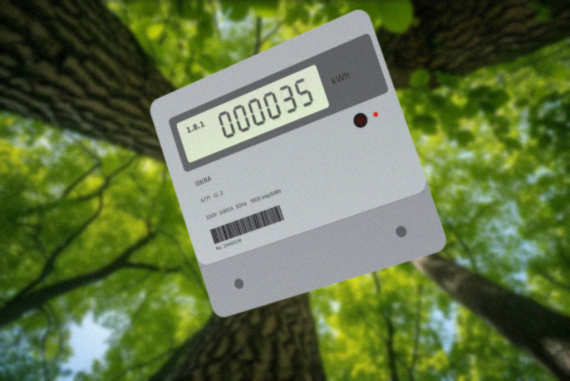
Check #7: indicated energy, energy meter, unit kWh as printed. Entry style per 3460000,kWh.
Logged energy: 35,kWh
